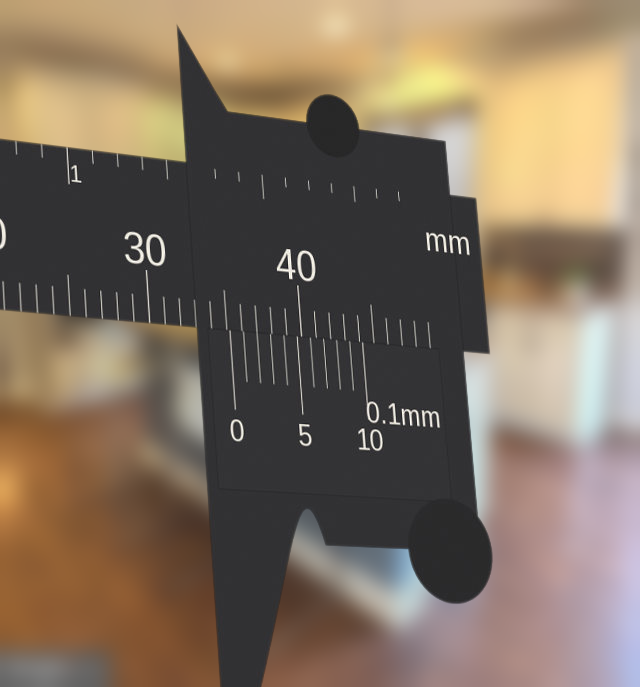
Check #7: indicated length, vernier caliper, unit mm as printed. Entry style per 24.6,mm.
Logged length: 35.2,mm
